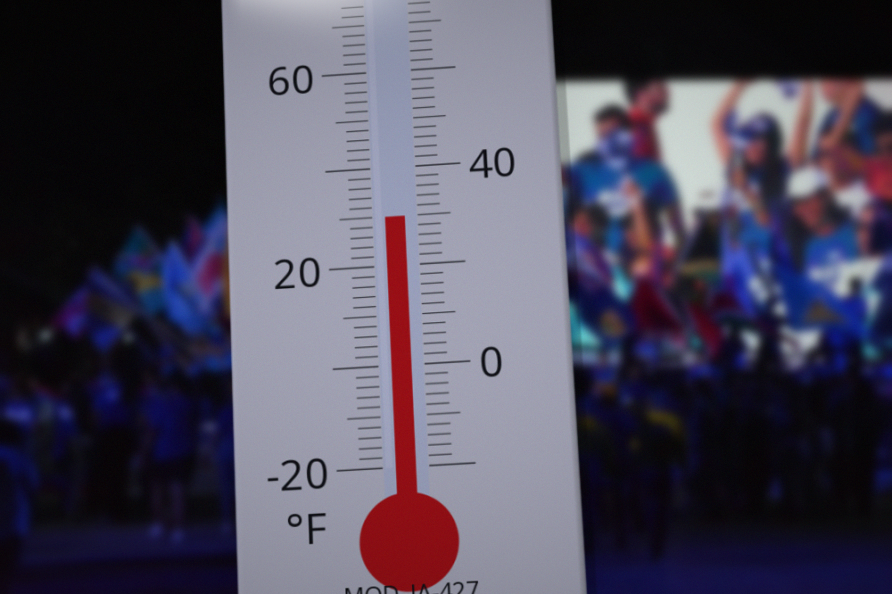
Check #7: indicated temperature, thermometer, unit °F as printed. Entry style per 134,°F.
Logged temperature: 30,°F
